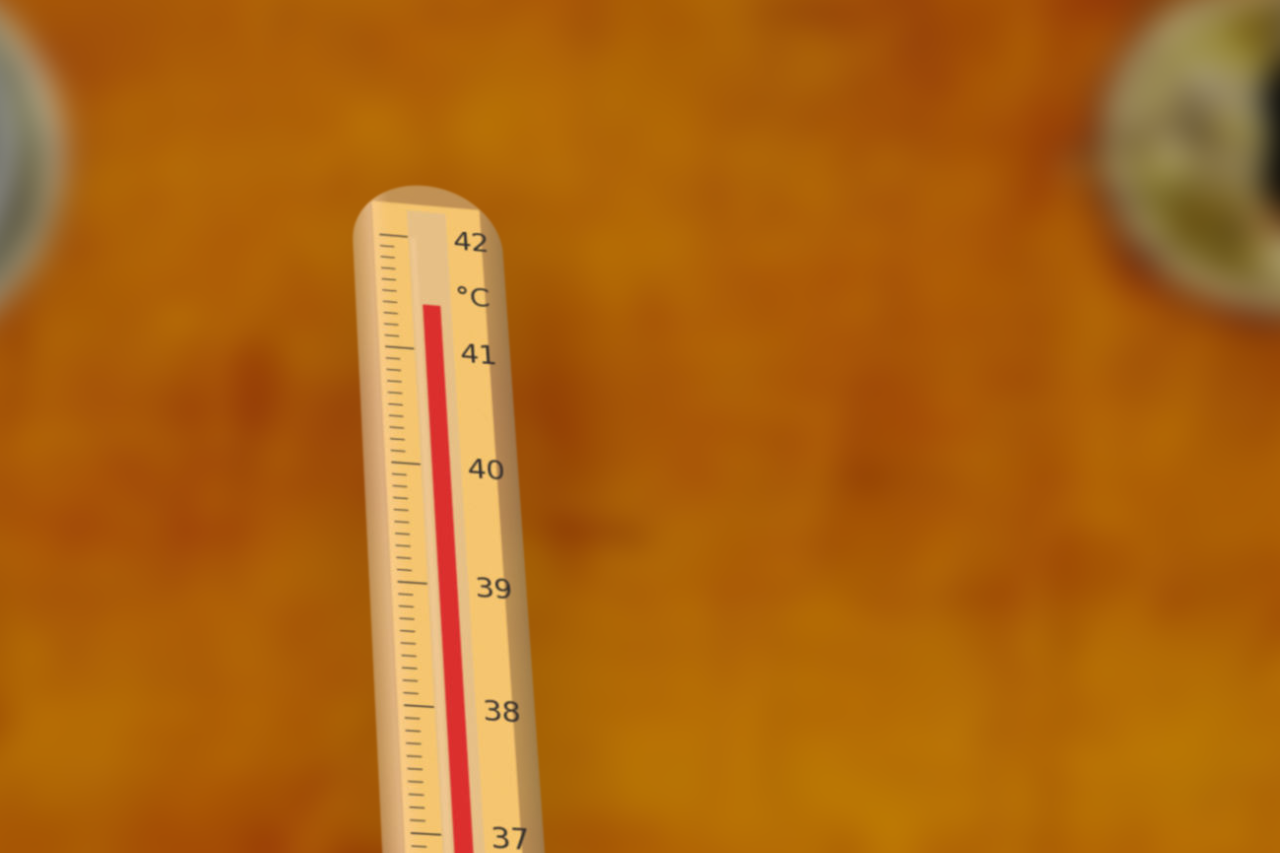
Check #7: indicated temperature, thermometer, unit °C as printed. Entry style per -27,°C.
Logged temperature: 41.4,°C
